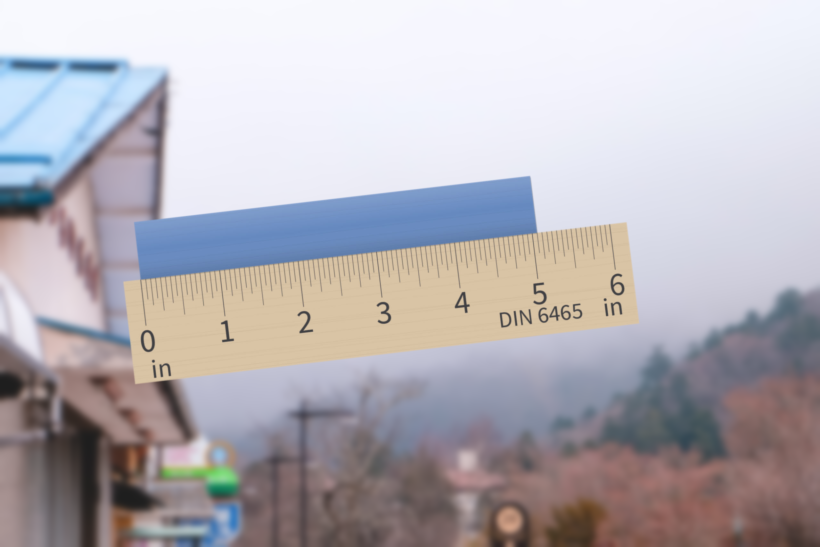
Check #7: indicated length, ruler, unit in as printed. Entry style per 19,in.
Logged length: 5.0625,in
